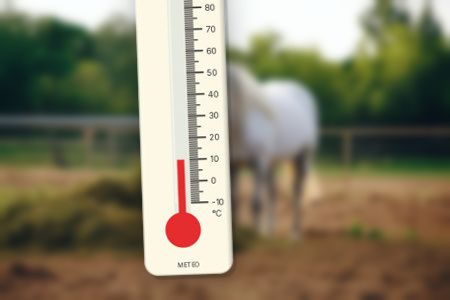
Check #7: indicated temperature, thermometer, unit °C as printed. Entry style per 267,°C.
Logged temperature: 10,°C
